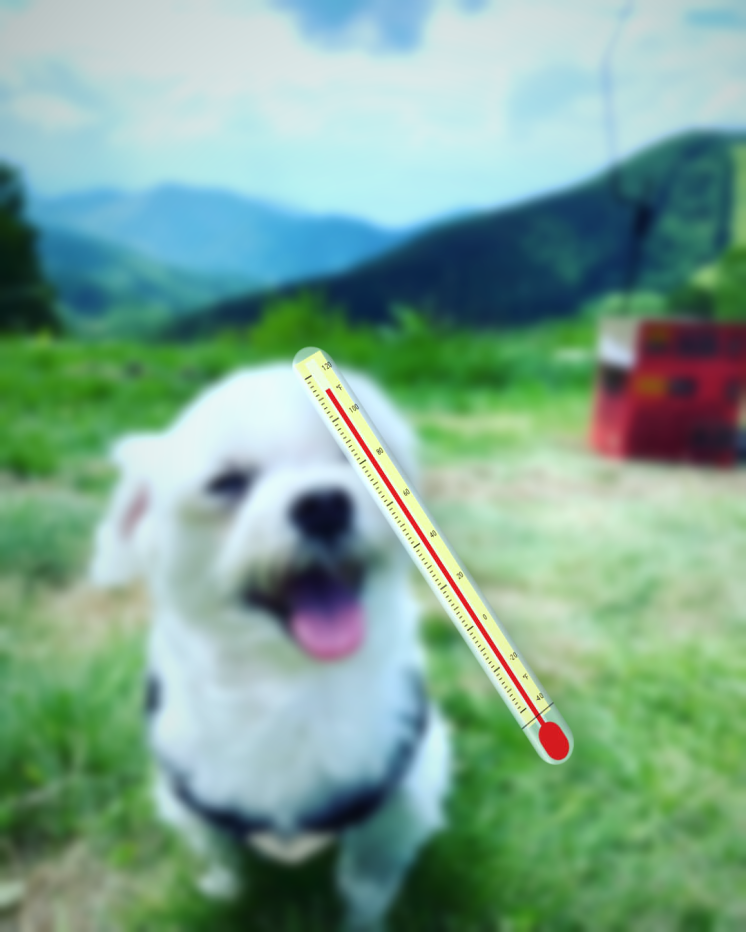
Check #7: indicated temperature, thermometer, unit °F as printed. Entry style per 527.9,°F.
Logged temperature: 112,°F
